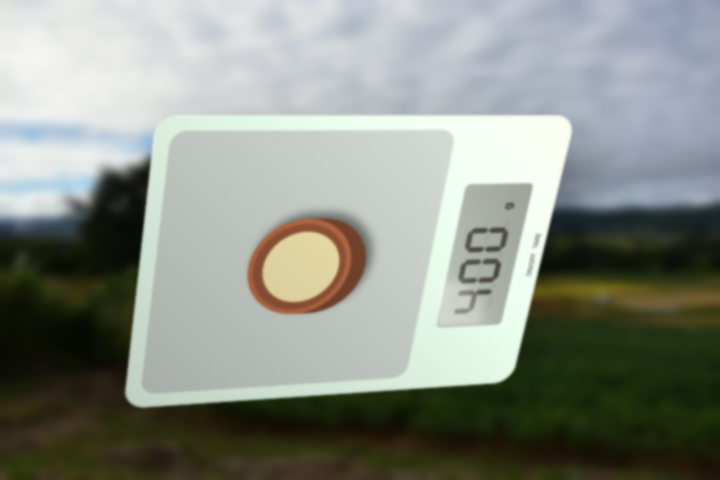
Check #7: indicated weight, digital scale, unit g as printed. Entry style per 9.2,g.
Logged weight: 400,g
